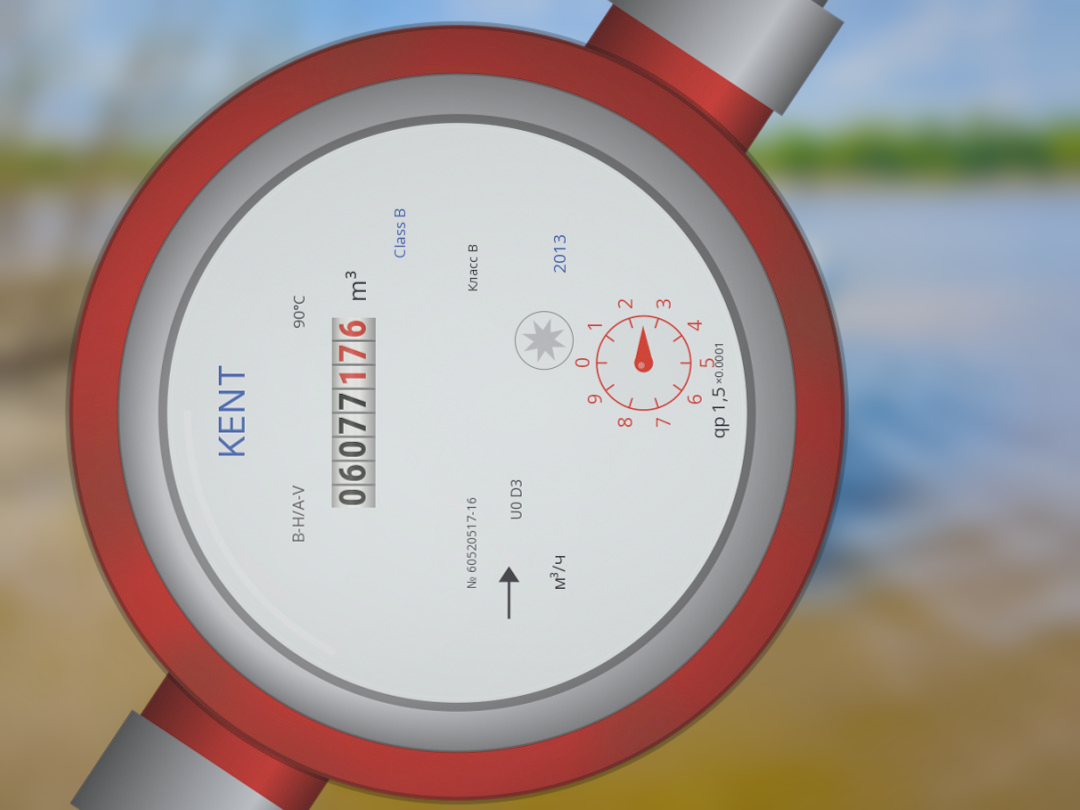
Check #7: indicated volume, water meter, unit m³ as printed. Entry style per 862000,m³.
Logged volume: 6077.1762,m³
